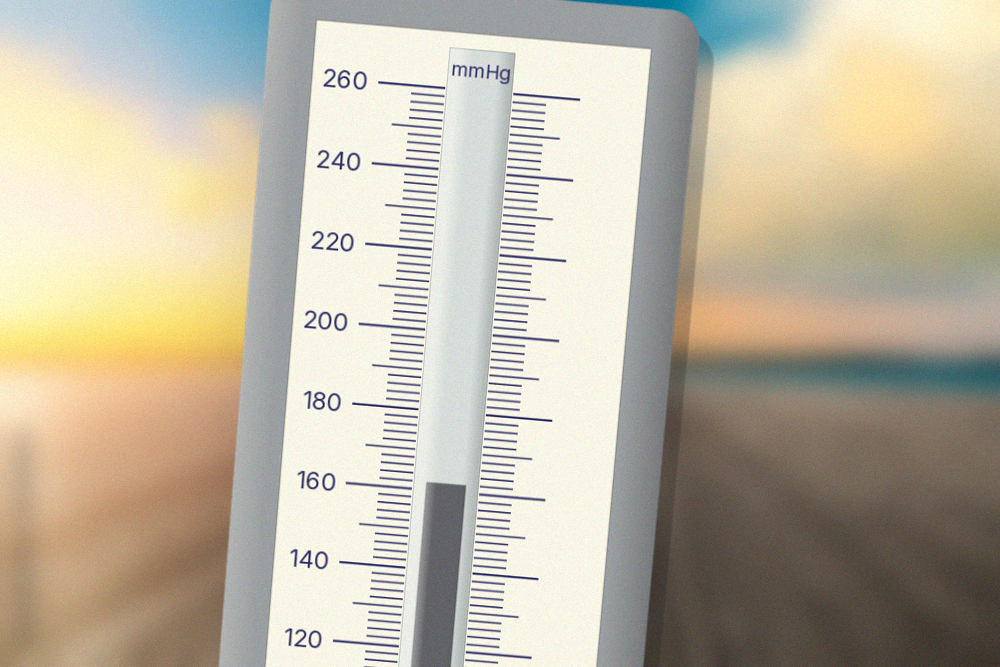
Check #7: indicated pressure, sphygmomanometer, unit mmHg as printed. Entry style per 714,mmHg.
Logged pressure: 162,mmHg
